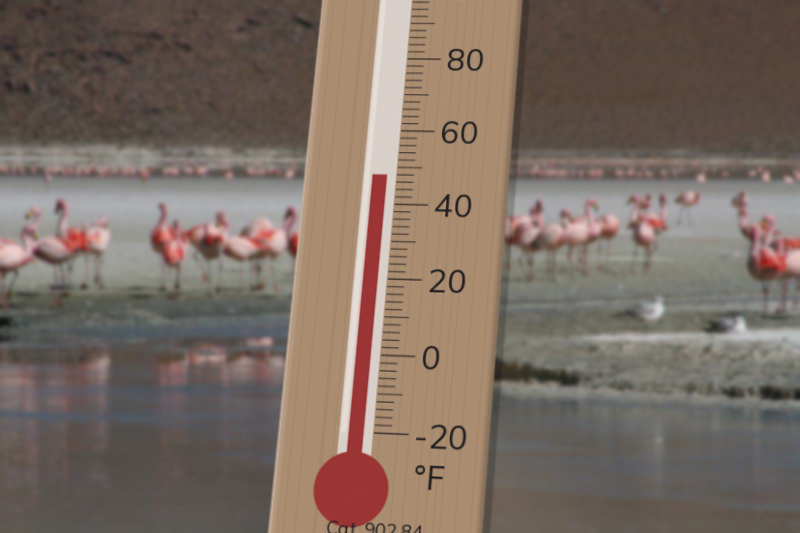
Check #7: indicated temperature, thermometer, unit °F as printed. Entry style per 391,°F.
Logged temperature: 48,°F
